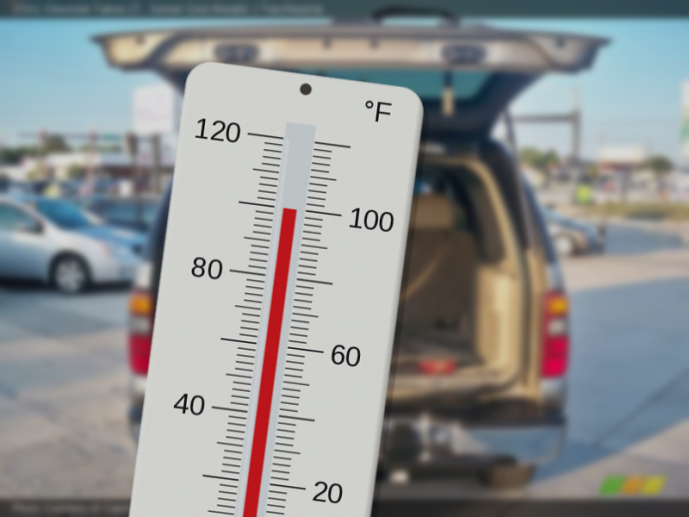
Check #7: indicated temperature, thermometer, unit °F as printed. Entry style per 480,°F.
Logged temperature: 100,°F
